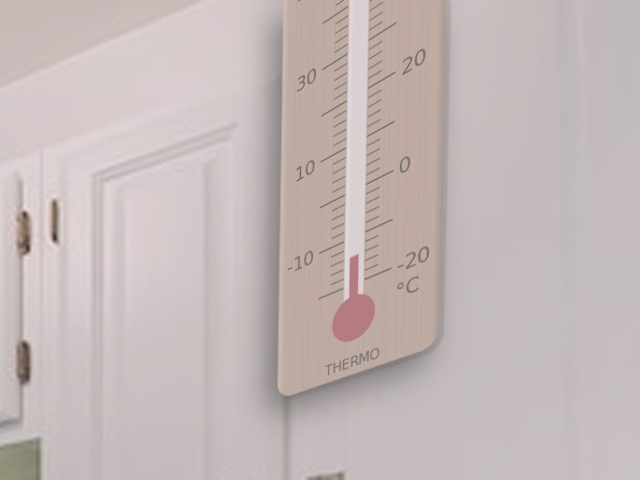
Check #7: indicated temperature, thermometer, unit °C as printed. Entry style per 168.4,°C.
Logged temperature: -14,°C
